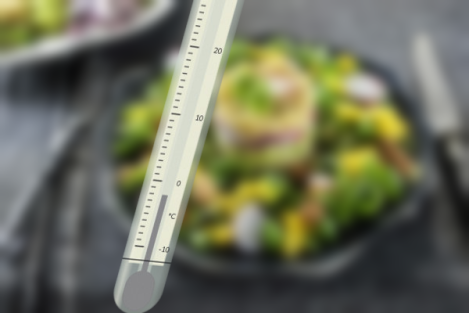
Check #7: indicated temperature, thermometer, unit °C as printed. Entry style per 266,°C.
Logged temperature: -2,°C
